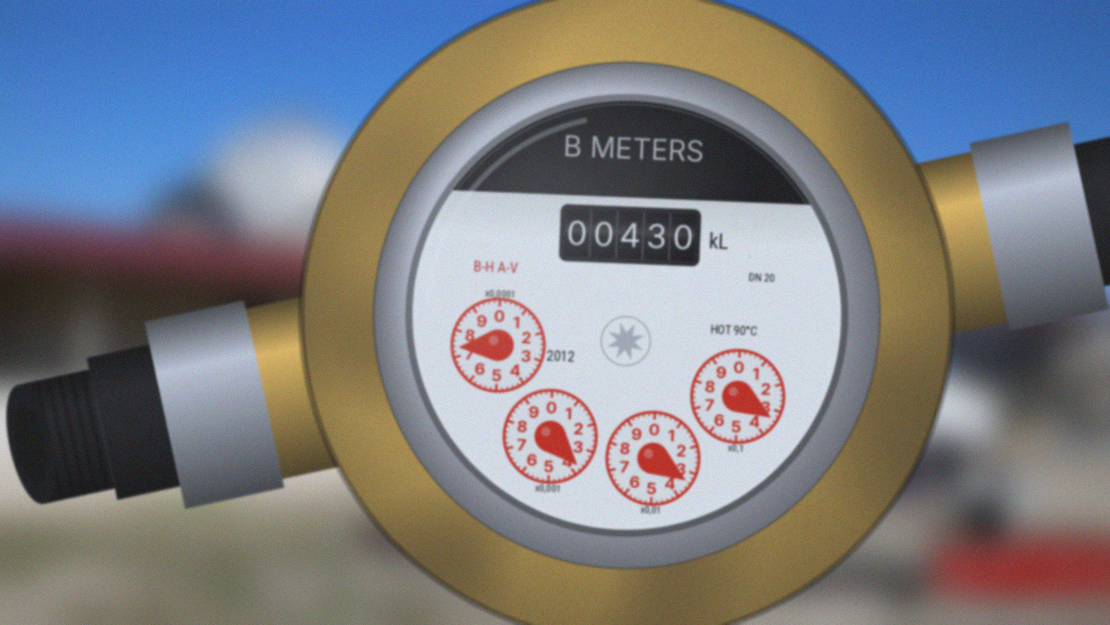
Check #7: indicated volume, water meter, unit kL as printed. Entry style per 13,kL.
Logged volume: 430.3337,kL
